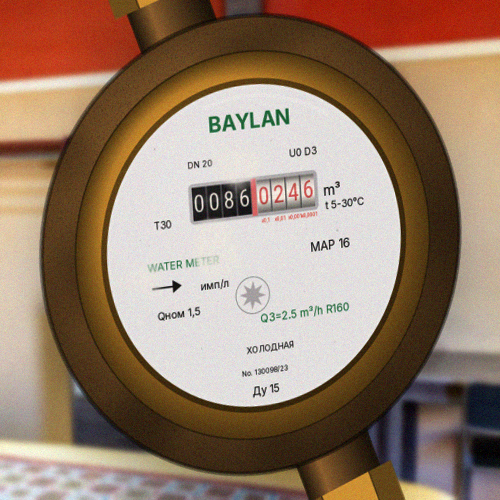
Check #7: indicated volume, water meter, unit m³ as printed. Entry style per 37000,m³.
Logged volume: 86.0246,m³
